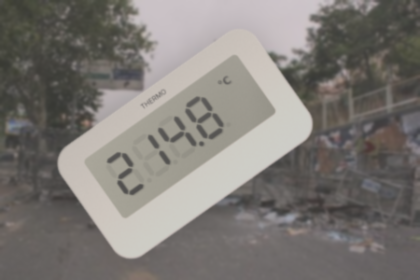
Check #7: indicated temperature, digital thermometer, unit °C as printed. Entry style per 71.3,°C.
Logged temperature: 214.8,°C
